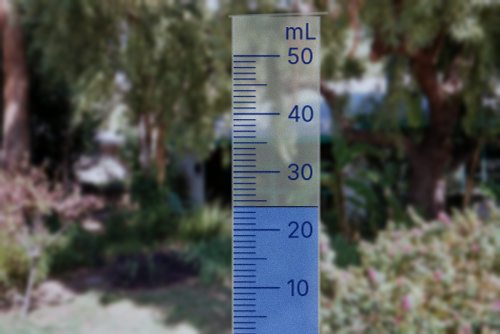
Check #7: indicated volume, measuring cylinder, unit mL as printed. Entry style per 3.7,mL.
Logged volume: 24,mL
